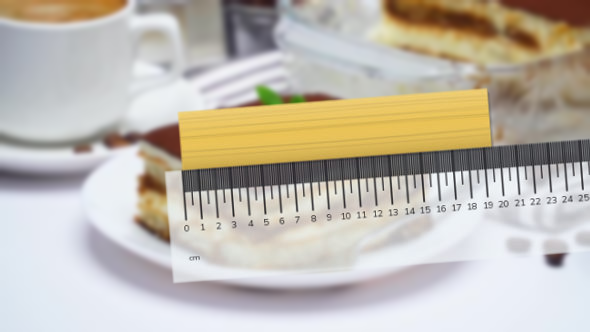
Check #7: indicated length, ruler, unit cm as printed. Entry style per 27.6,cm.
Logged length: 19.5,cm
